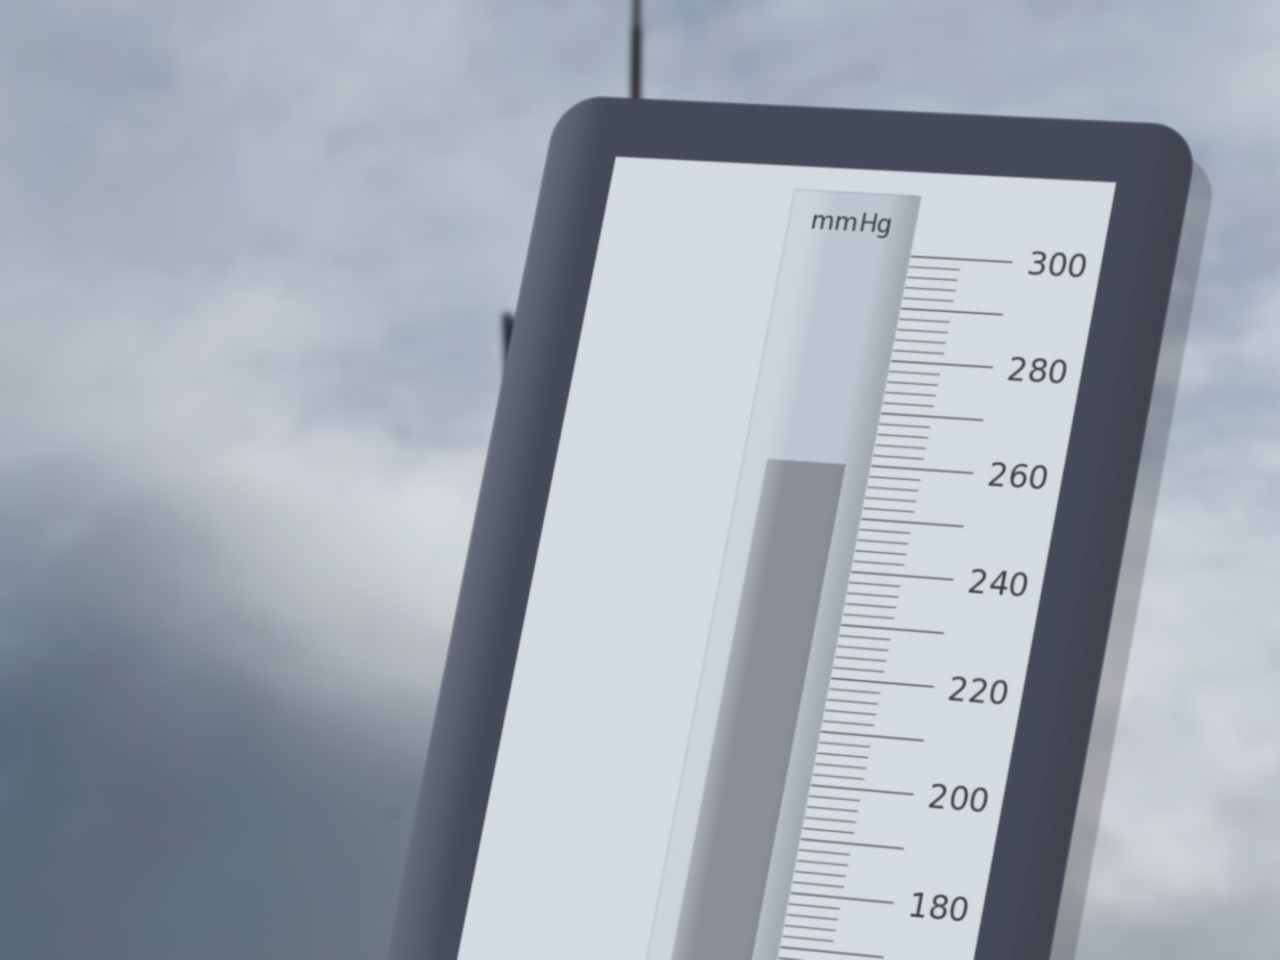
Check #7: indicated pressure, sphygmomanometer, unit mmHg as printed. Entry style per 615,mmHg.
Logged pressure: 260,mmHg
